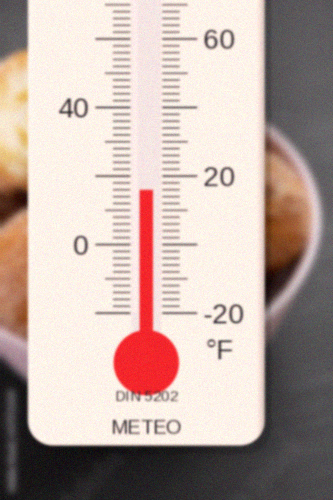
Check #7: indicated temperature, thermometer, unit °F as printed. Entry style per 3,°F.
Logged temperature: 16,°F
